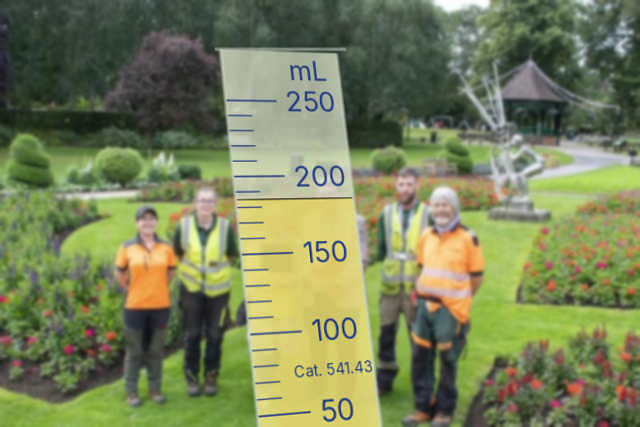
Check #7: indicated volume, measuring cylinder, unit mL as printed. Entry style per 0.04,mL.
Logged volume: 185,mL
